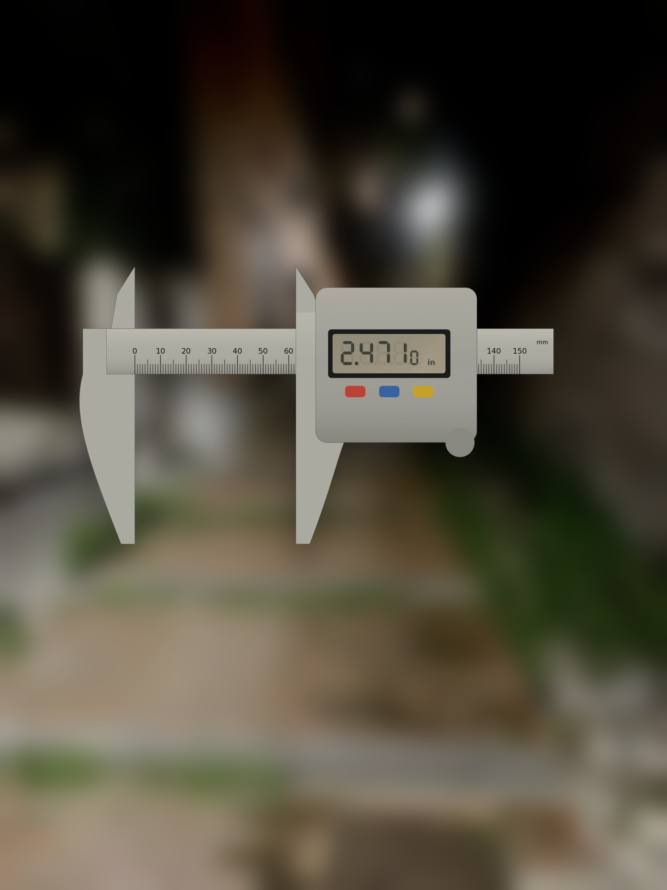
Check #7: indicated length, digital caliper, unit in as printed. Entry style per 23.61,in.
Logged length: 2.4710,in
